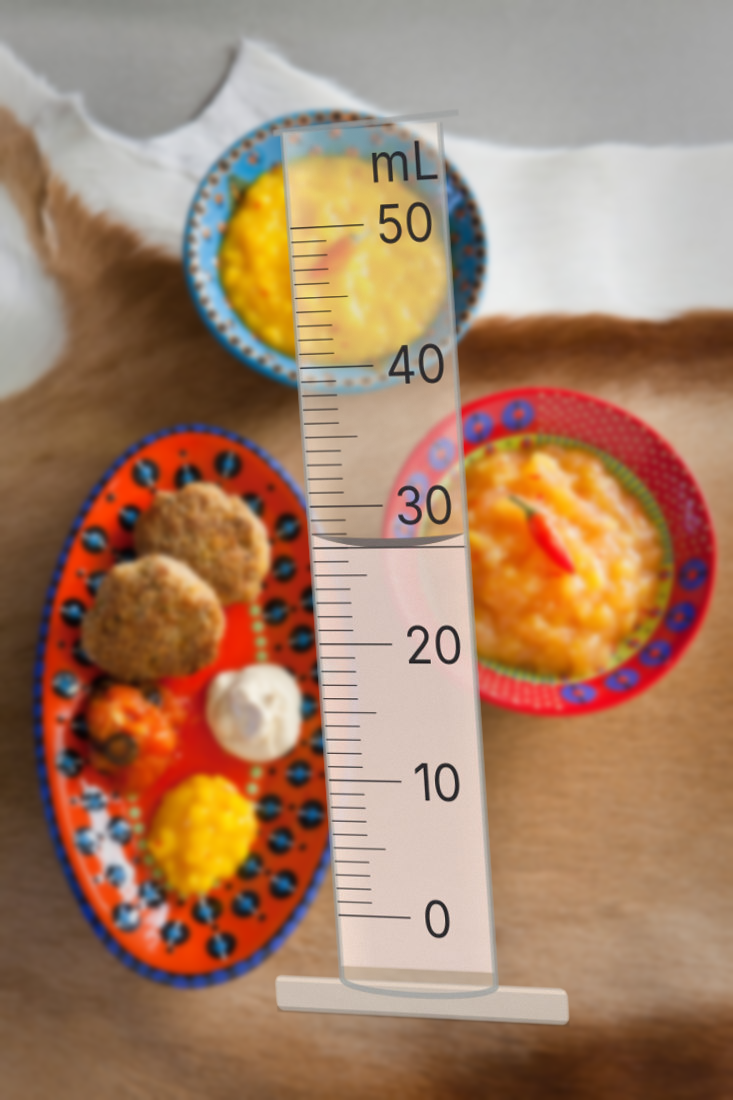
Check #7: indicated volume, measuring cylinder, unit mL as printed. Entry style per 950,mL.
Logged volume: 27,mL
